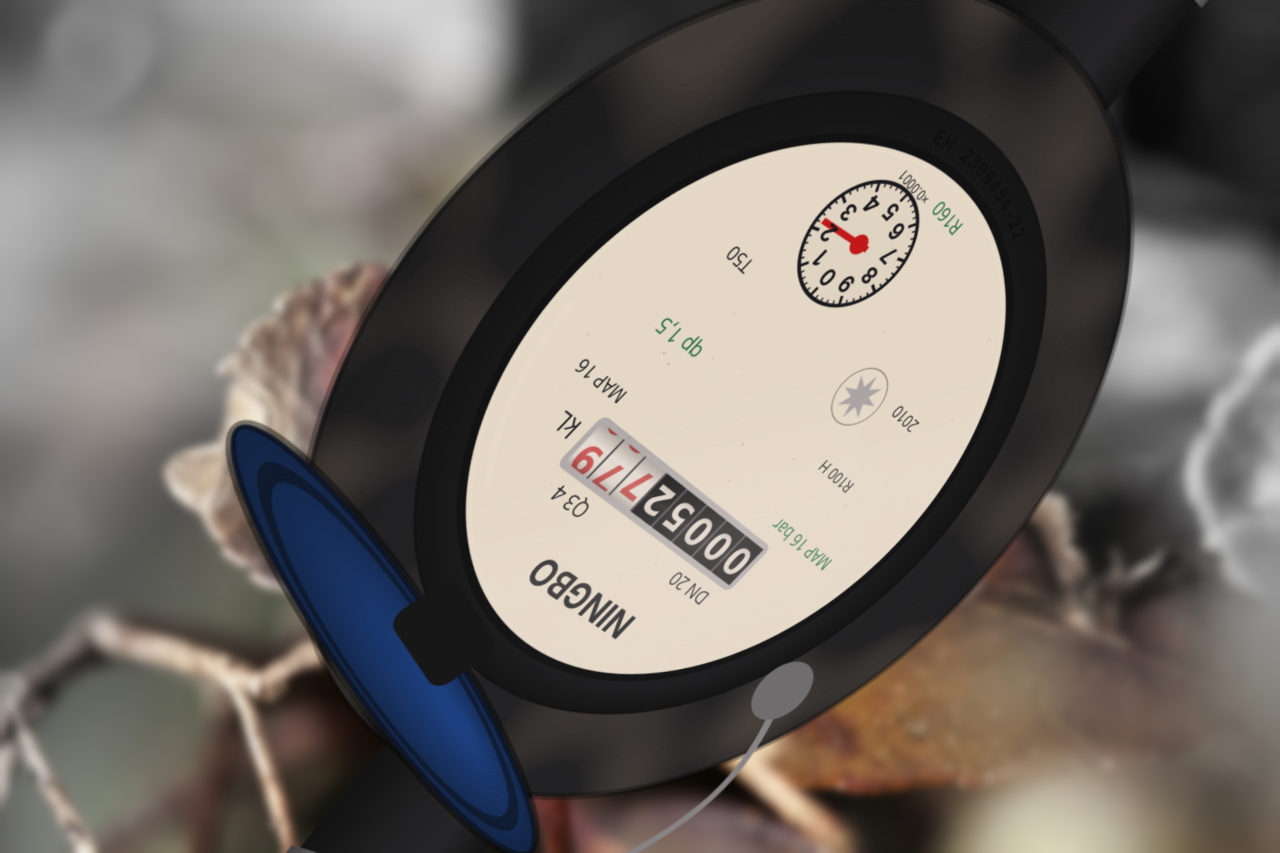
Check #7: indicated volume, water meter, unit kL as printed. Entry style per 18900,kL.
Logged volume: 52.7792,kL
